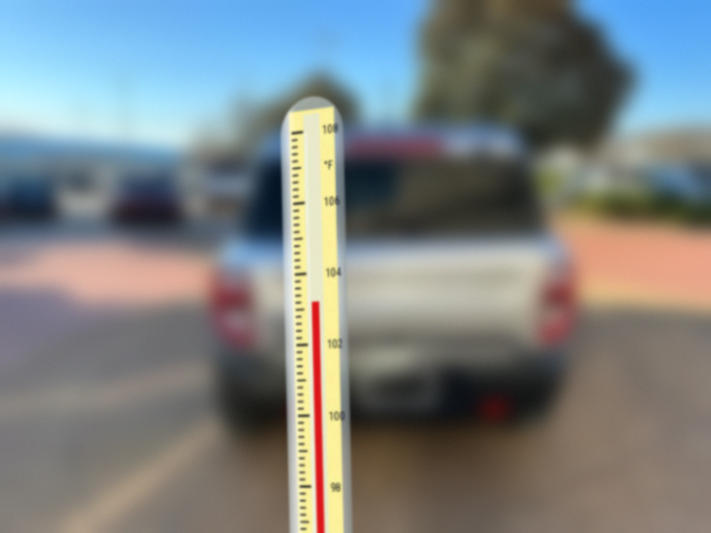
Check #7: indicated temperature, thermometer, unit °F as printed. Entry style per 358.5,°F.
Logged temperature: 103.2,°F
